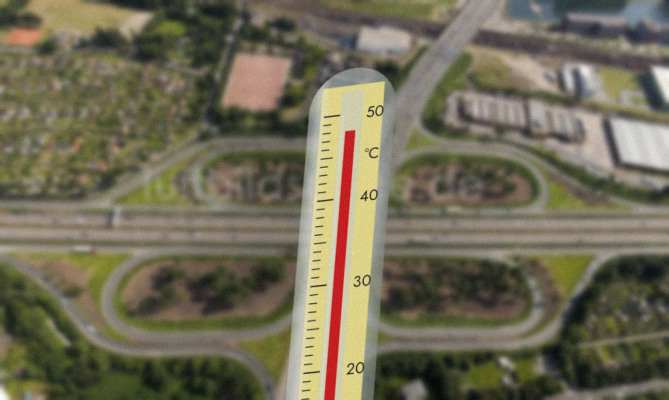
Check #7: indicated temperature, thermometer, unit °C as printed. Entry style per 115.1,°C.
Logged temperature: 48,°C
